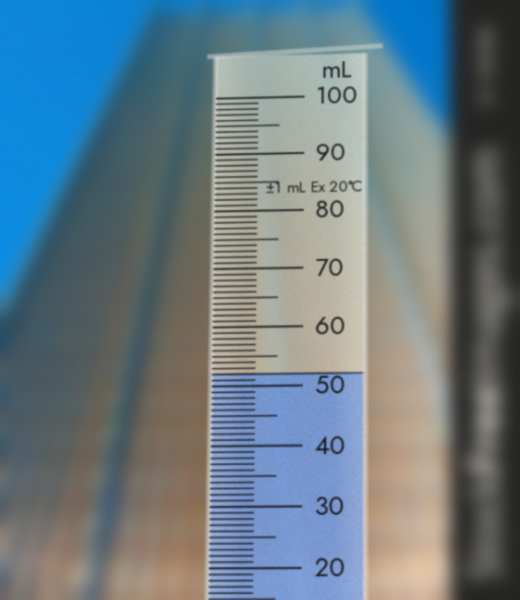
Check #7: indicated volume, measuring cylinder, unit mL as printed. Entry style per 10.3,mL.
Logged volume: 52,mL
